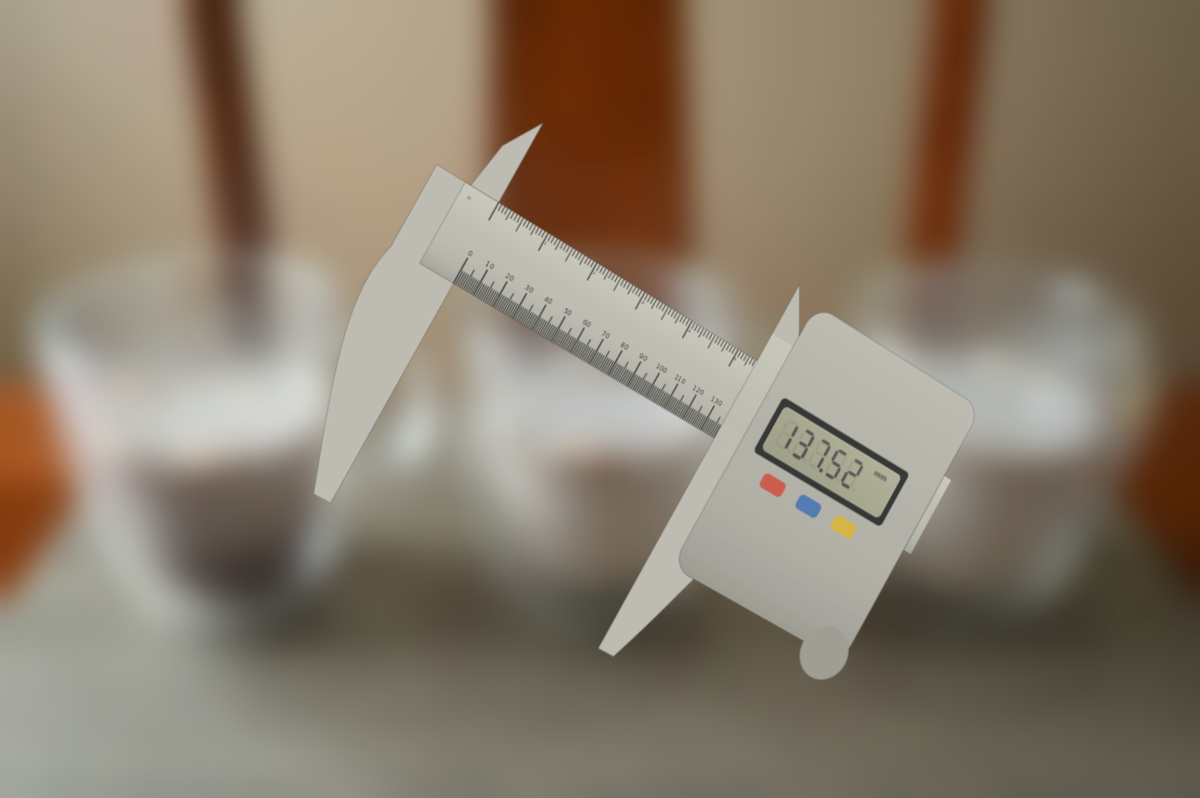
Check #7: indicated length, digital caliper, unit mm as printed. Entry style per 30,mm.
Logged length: 137.52,mm
